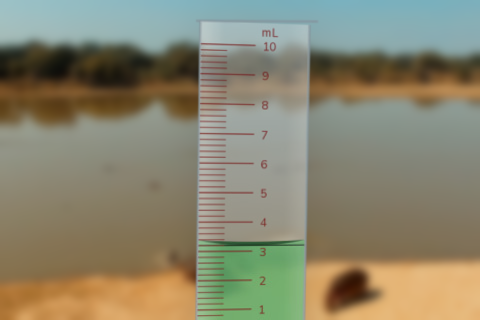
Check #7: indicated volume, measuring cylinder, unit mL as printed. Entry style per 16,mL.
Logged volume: 3.2,mL
